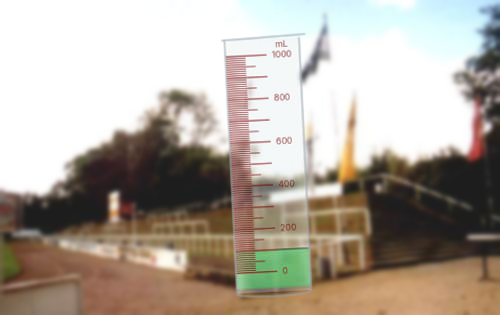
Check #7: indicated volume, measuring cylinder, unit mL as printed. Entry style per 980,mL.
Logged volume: 100,mL
